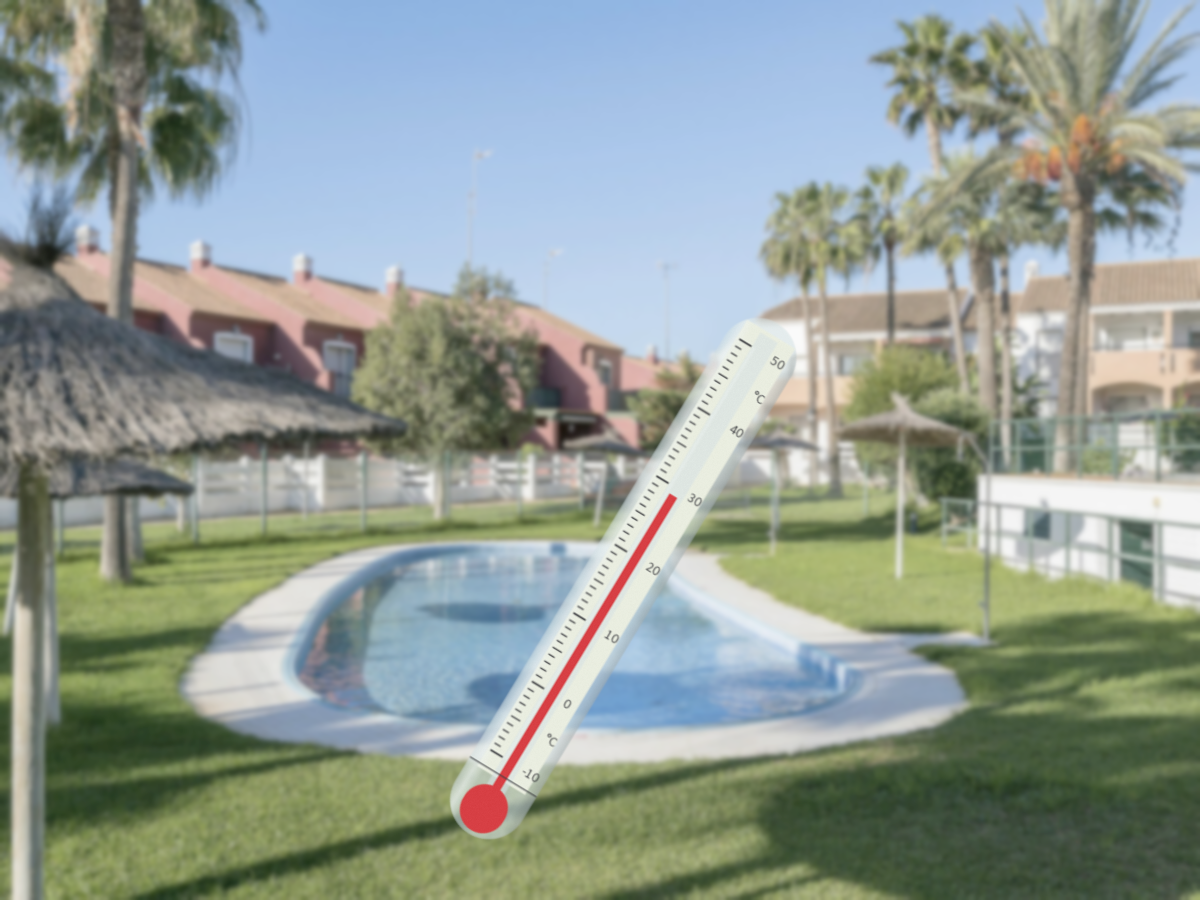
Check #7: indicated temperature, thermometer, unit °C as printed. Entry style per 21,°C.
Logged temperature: 29,°C
